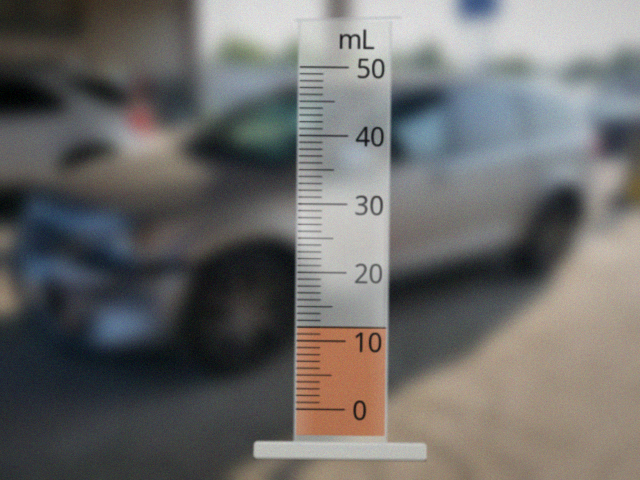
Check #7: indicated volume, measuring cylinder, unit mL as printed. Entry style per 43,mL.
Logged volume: 12,mL
